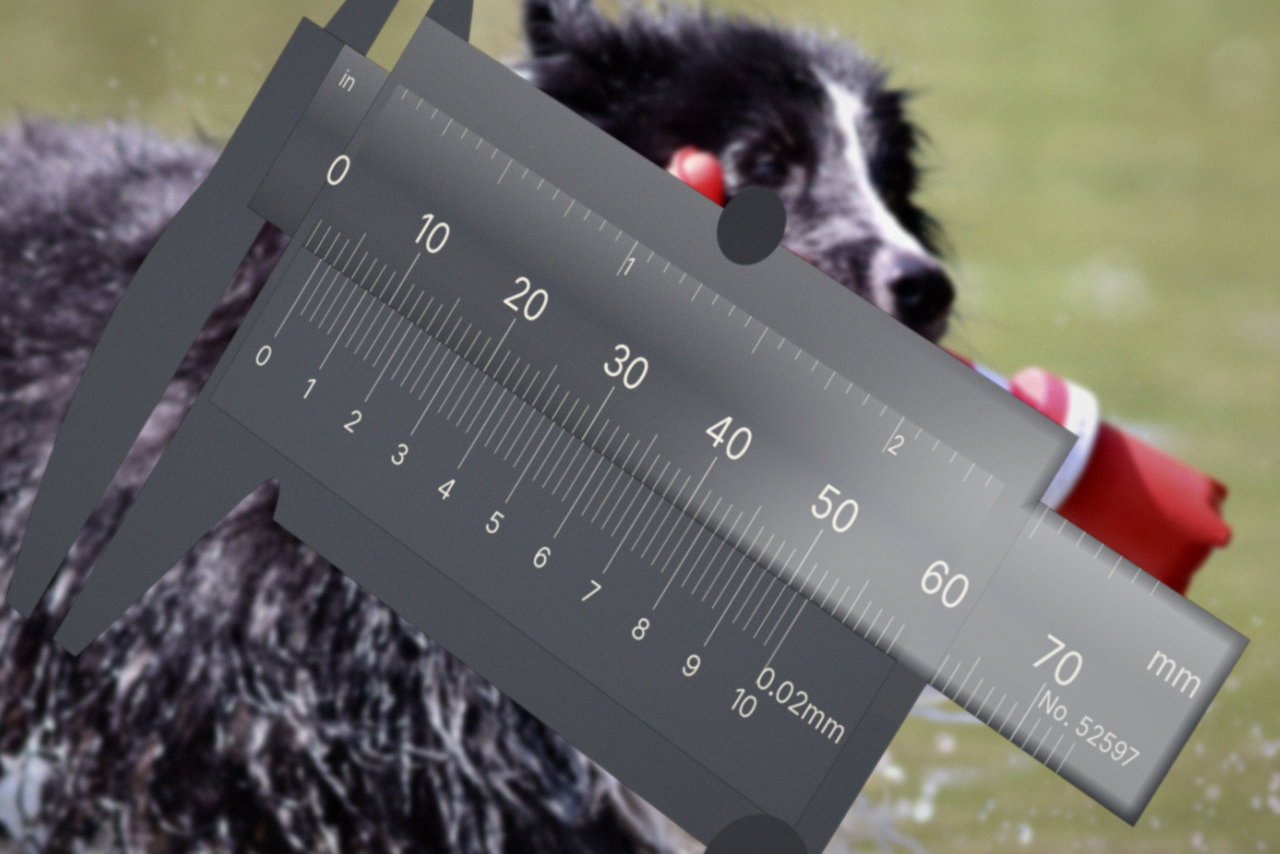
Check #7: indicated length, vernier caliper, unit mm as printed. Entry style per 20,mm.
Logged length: 2.8,mm
